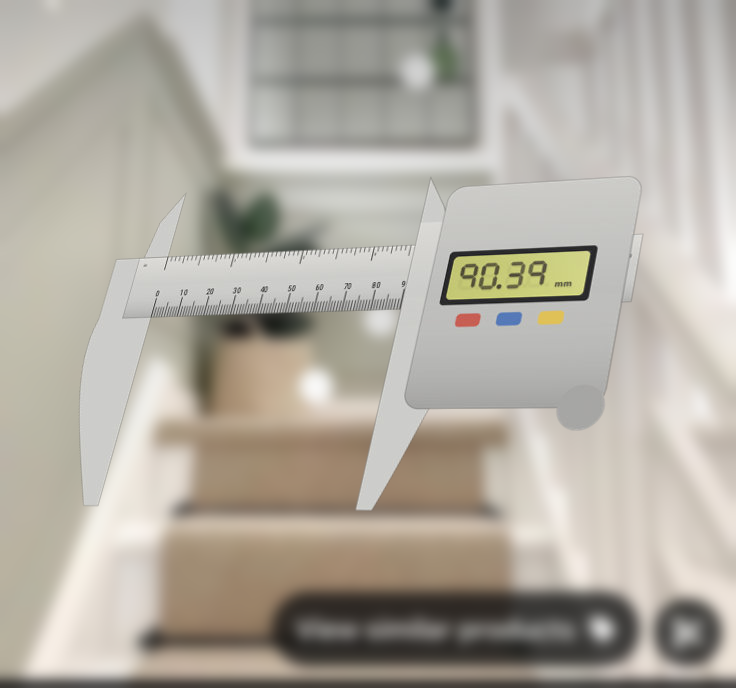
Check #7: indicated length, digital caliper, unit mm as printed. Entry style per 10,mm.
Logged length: 90.39,mm
